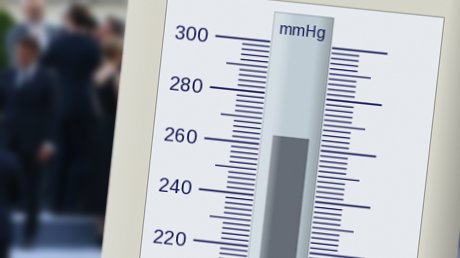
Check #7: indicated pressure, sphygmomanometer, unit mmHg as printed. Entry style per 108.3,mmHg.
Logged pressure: 264,mmHg
